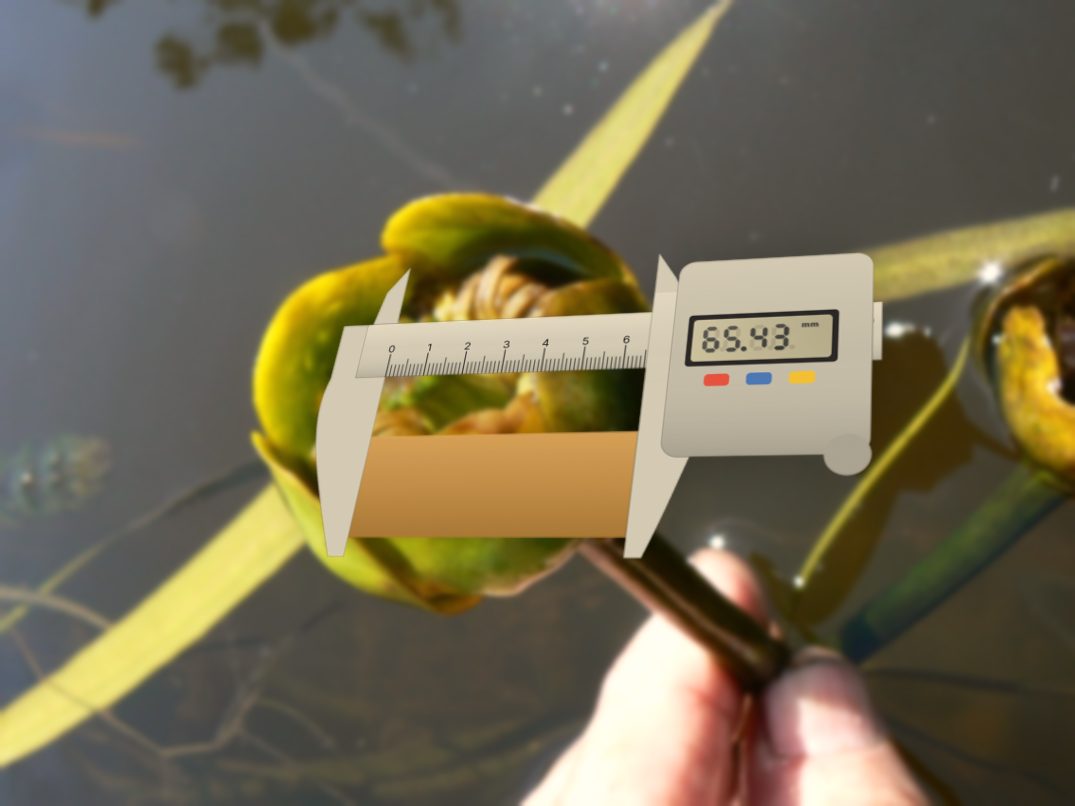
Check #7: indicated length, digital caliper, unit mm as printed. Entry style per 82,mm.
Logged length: 65.43,mm
